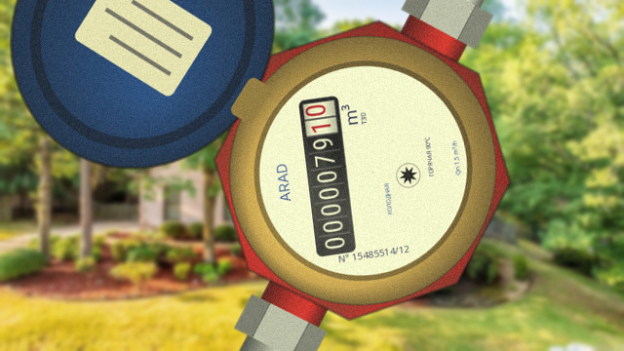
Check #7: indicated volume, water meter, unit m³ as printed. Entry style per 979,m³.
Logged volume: 79.10,m³
